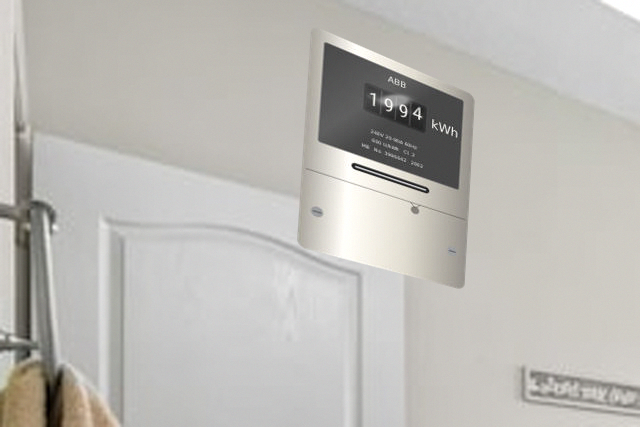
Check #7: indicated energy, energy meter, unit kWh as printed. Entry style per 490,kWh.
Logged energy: 1994,kWh
